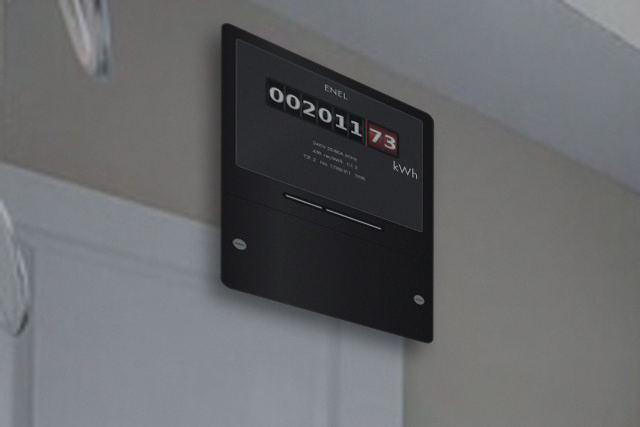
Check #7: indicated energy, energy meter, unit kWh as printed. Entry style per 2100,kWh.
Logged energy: 2011.73,kWh
